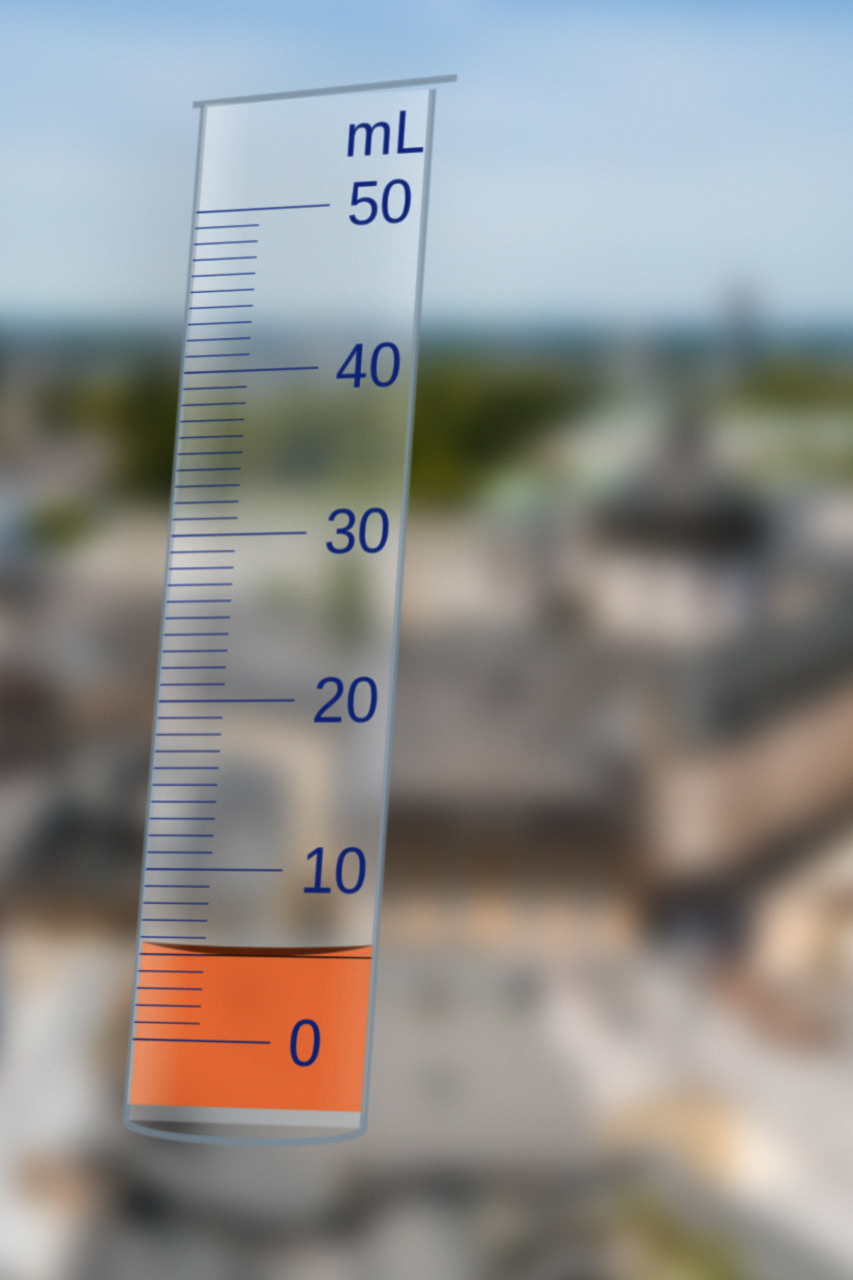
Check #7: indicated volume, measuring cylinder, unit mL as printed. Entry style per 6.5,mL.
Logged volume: 5,mL
